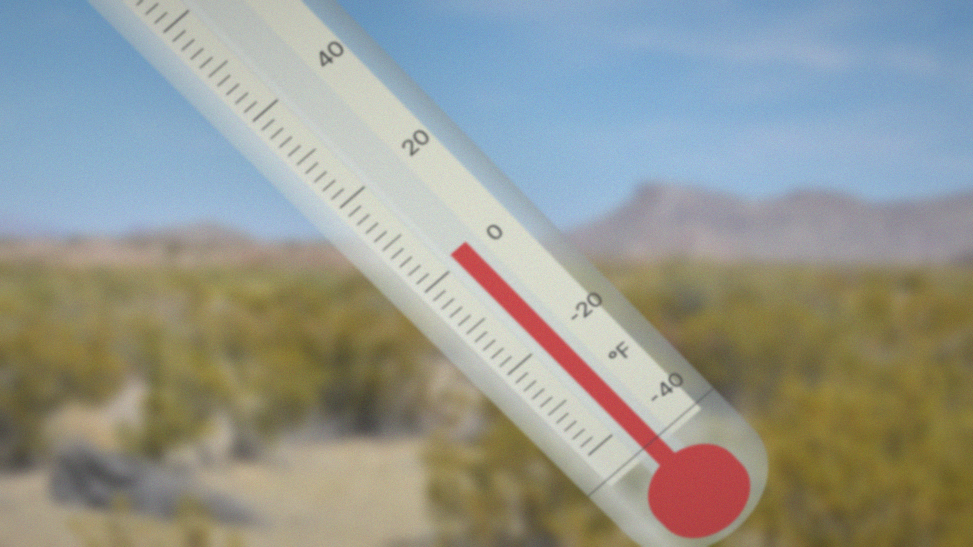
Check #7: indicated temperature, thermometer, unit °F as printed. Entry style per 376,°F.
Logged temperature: 2,°F
